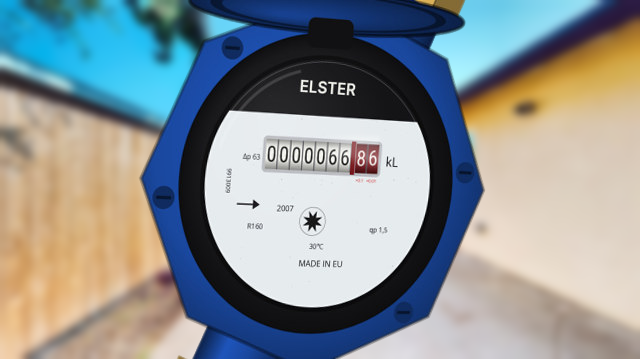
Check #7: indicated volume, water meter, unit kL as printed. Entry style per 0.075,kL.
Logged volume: 66.86,kL
